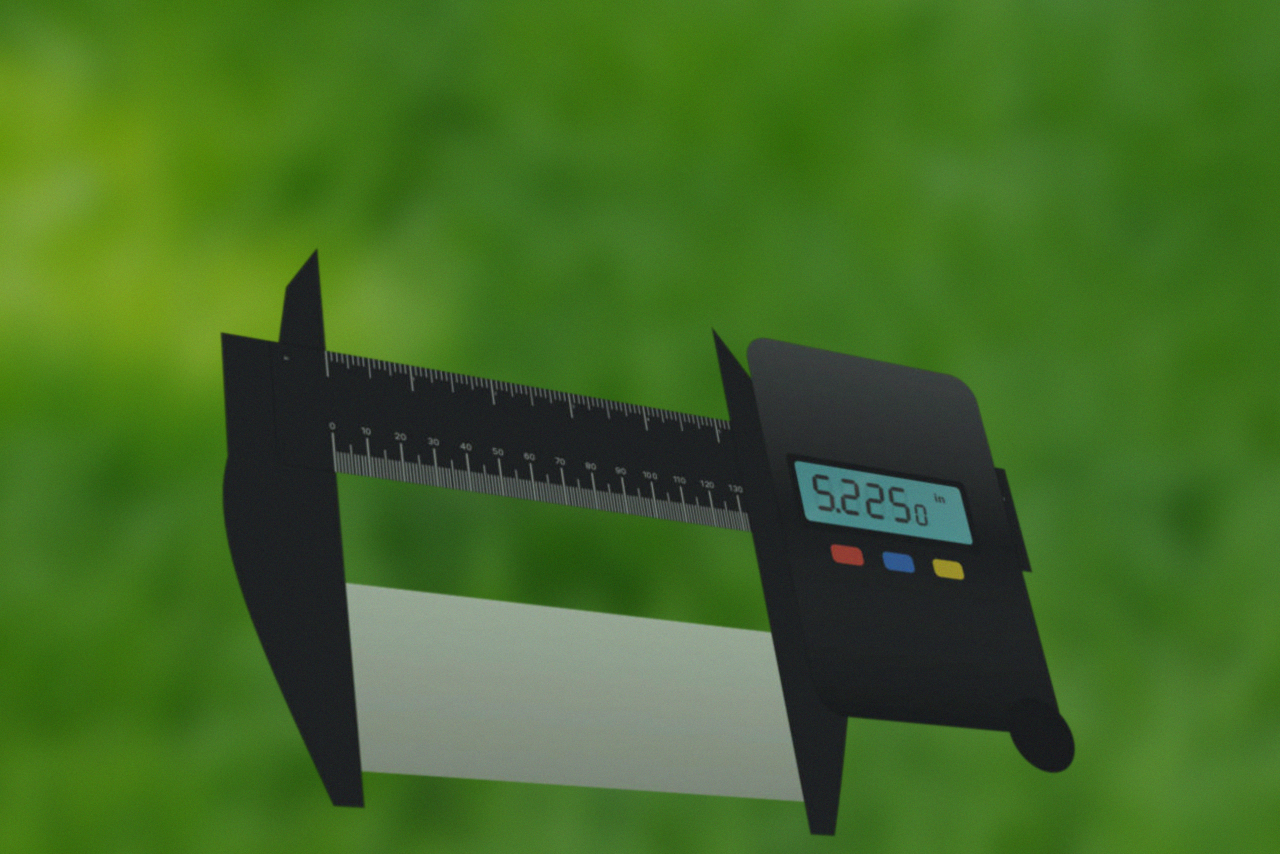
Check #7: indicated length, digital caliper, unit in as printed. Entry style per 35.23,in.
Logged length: 5.2250,in
